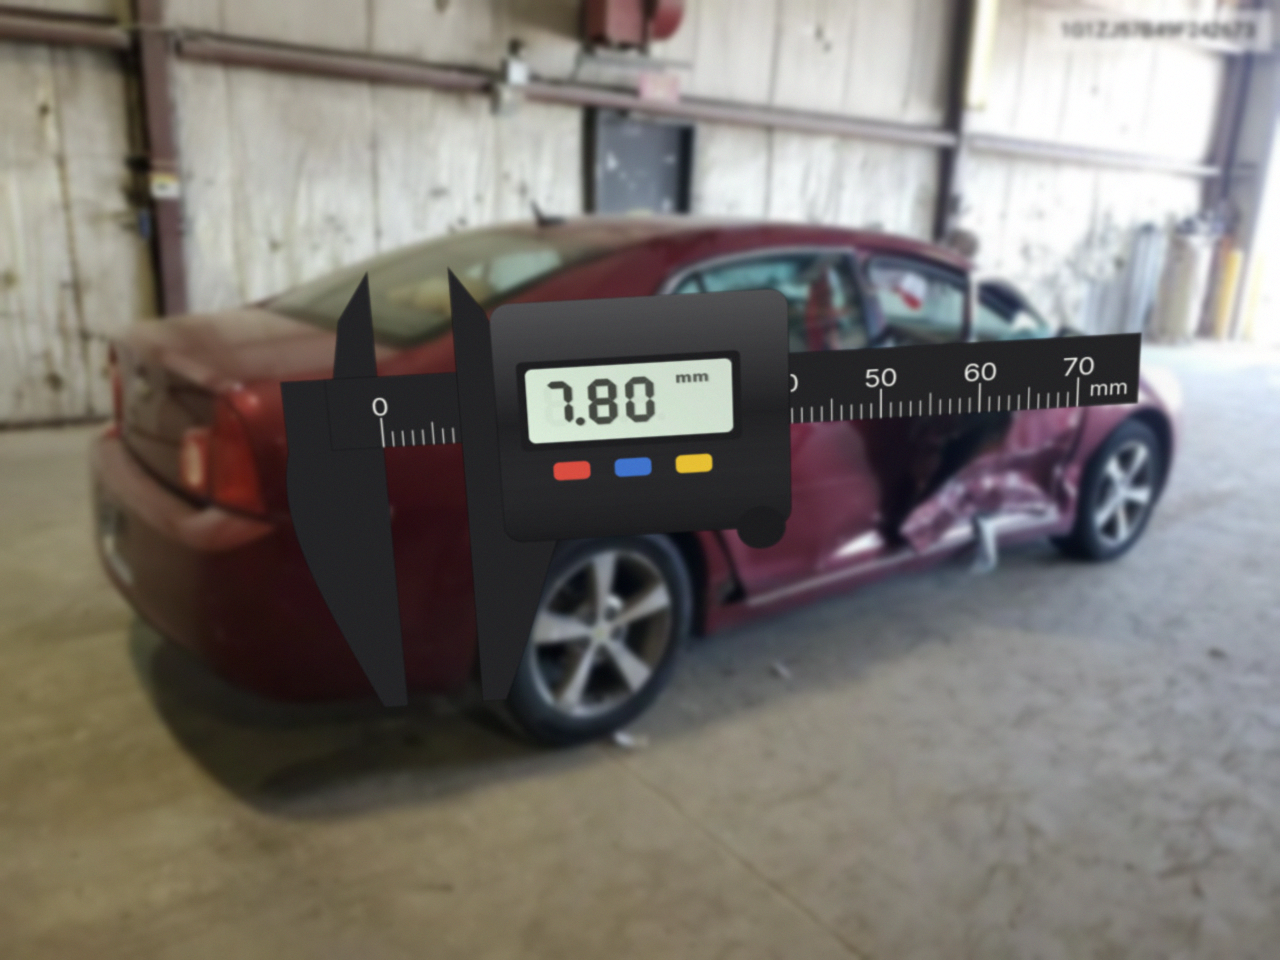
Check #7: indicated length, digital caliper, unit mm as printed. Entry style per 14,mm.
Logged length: 7.80,mm
